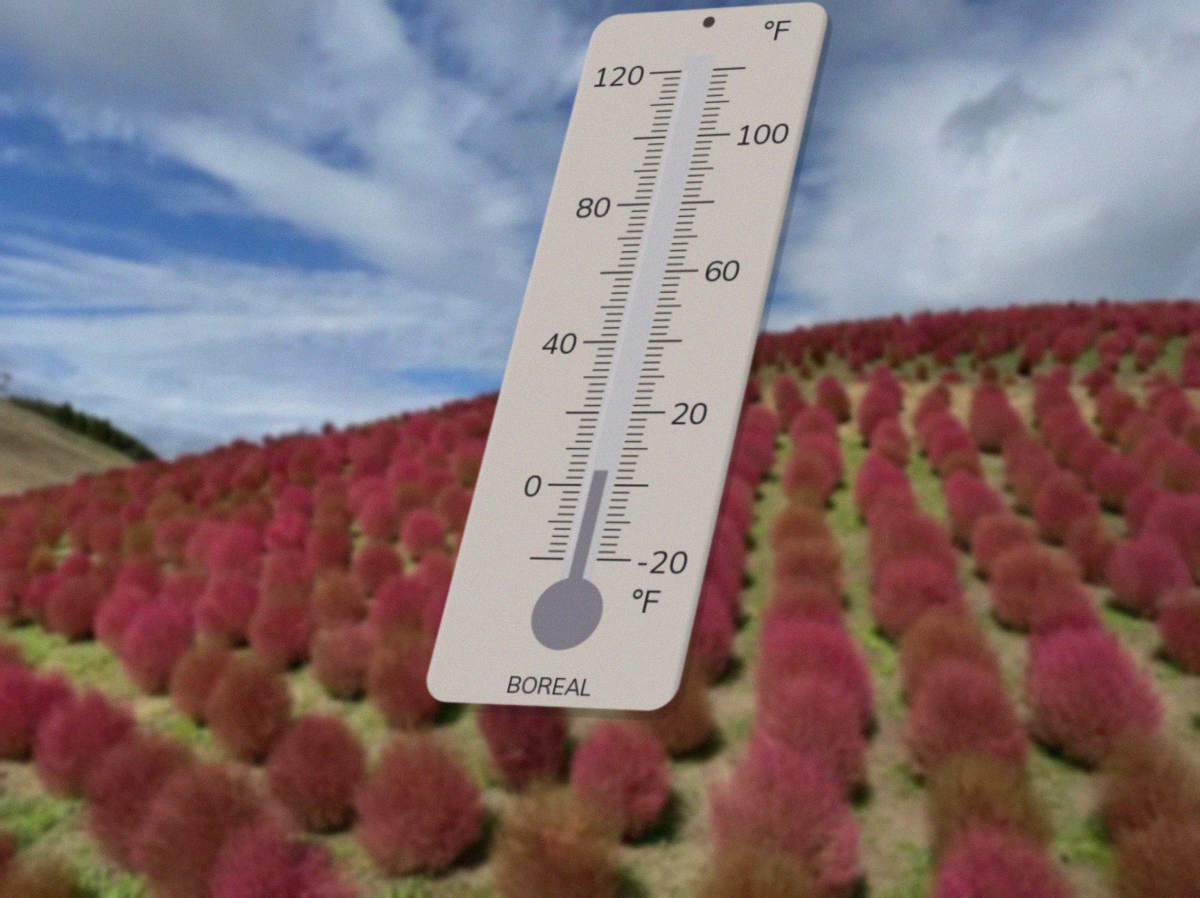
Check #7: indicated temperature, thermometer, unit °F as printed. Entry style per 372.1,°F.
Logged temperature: 4,°F
